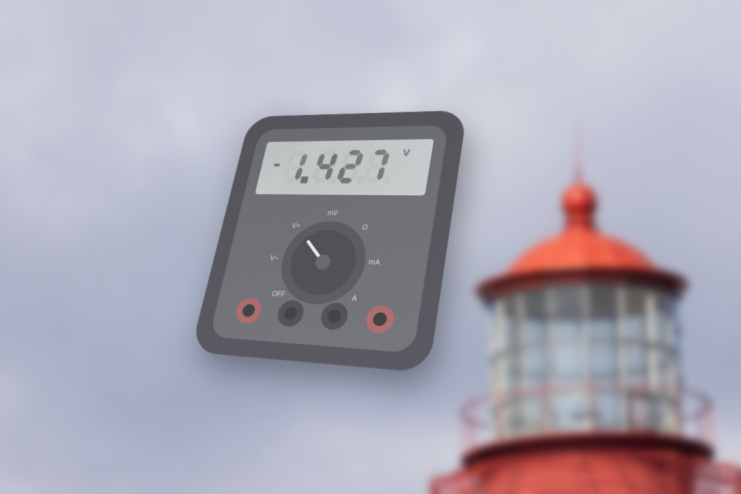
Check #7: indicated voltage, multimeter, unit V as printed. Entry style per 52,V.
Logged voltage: -1.427,V
